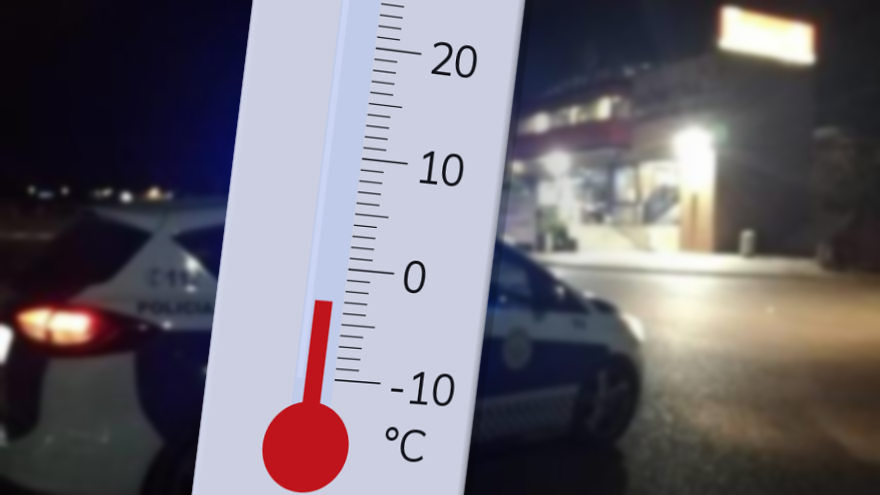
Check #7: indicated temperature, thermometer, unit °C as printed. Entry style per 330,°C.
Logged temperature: -3,°C
